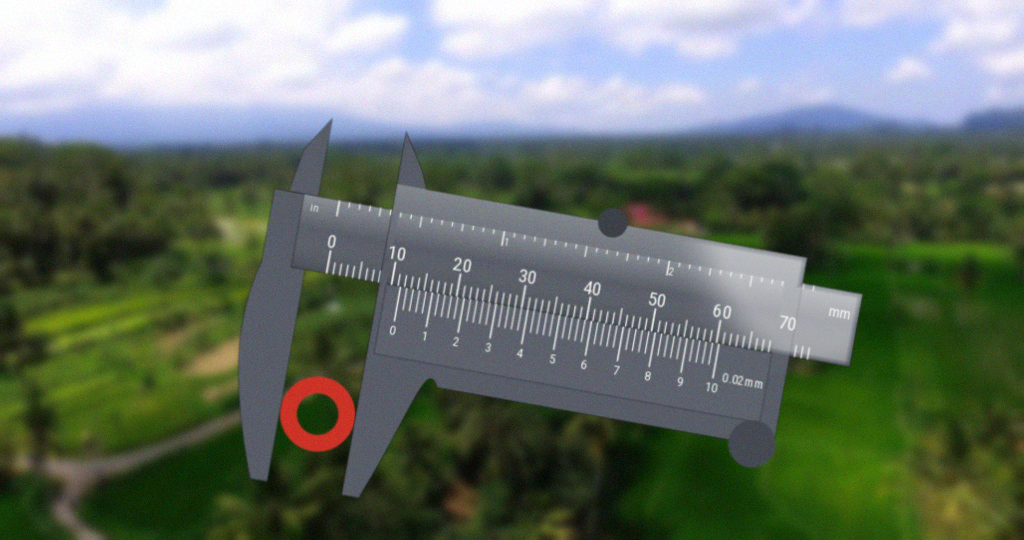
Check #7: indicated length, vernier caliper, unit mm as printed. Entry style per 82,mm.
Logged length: 11.4,mm
